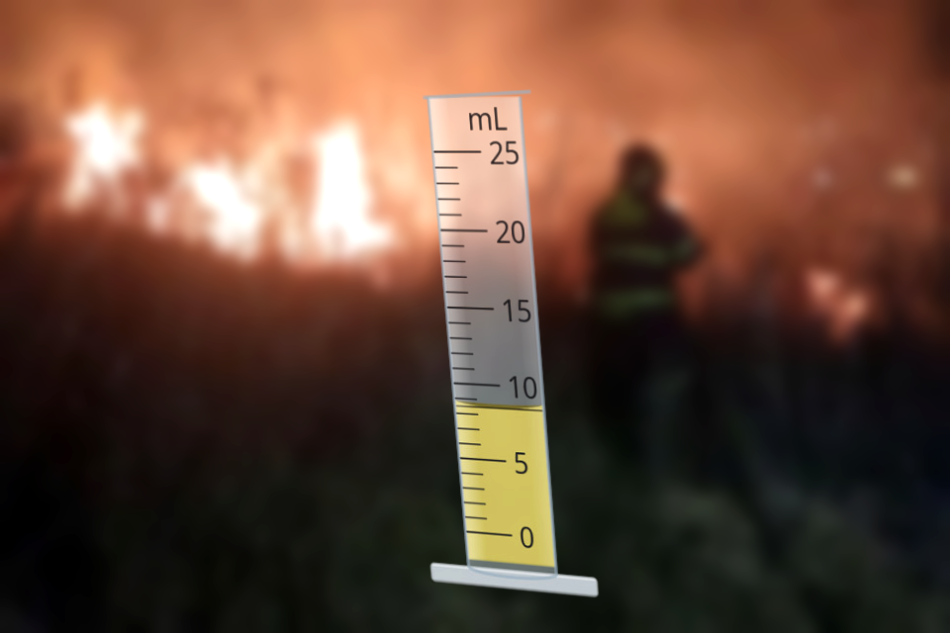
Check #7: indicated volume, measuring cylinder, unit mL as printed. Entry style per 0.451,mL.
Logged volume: 8.5,mL
